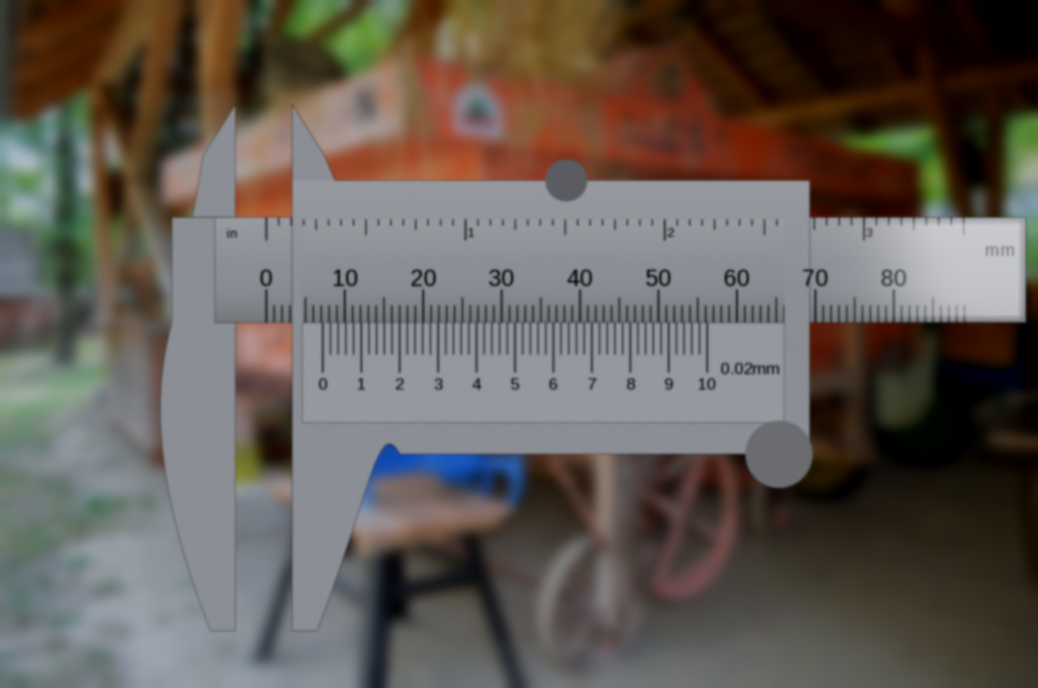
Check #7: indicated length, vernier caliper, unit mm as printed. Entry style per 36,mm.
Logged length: 7.2,mm
